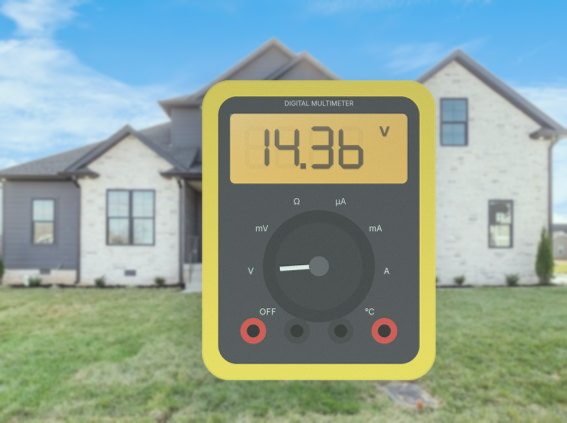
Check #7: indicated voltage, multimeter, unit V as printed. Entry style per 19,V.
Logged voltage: 14.36,V
